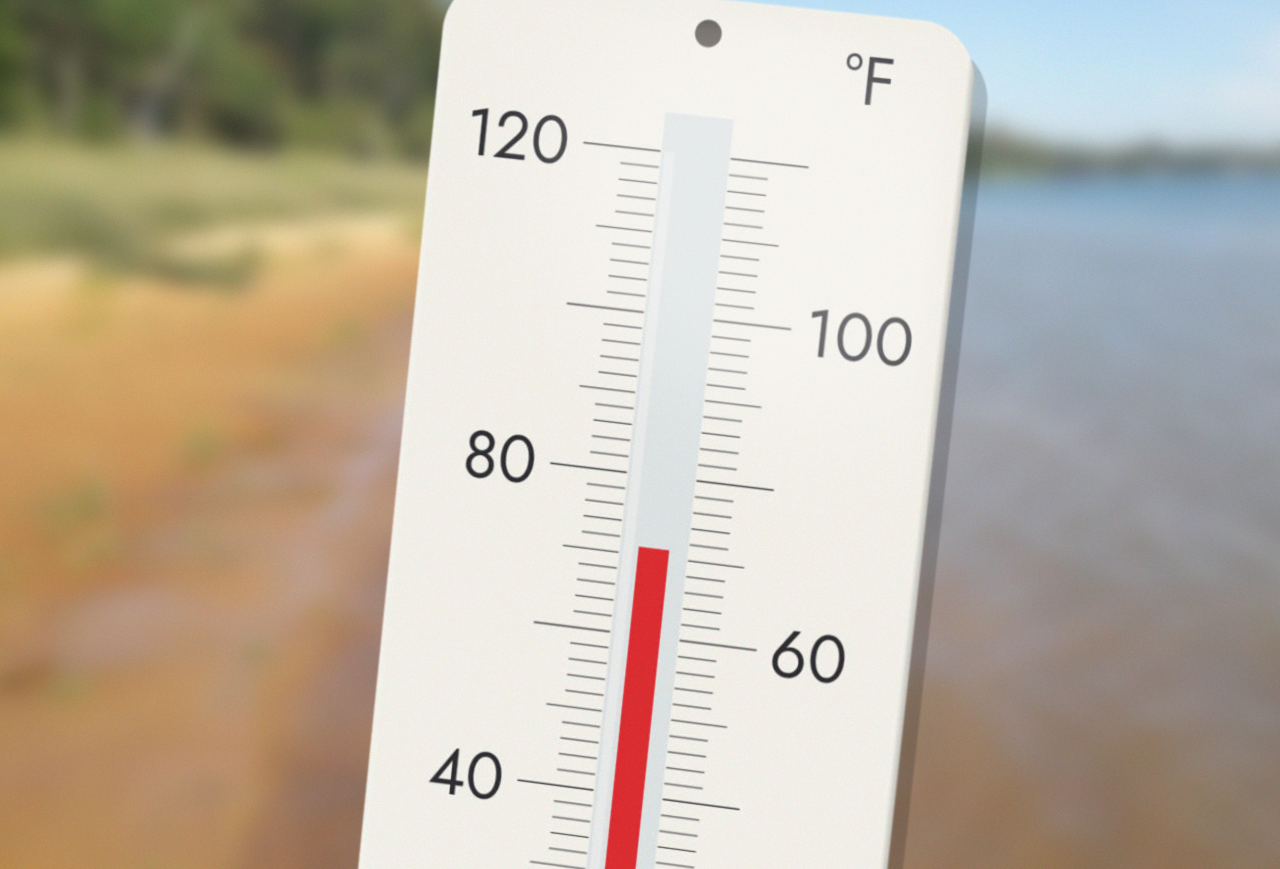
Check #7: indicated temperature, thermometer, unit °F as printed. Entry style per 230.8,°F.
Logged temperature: 71,°F
